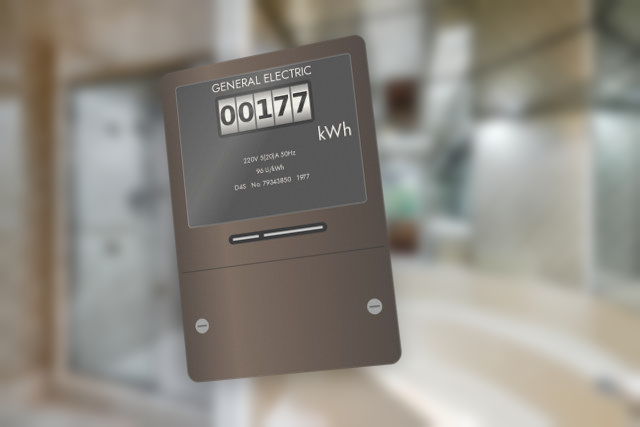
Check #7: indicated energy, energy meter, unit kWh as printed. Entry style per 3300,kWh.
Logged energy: 177,kWh
